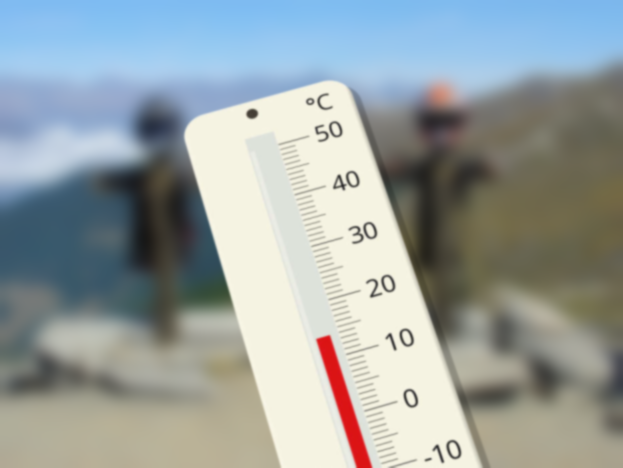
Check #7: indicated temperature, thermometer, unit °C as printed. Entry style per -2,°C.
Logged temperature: 14,°C
